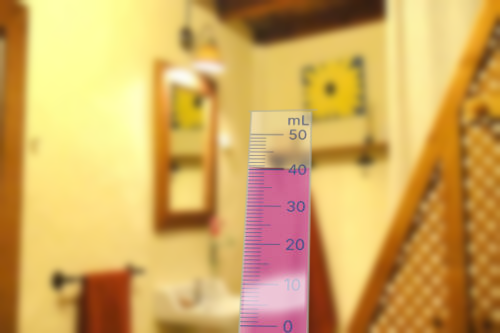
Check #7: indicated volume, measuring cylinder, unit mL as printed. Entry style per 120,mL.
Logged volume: 40,mL
